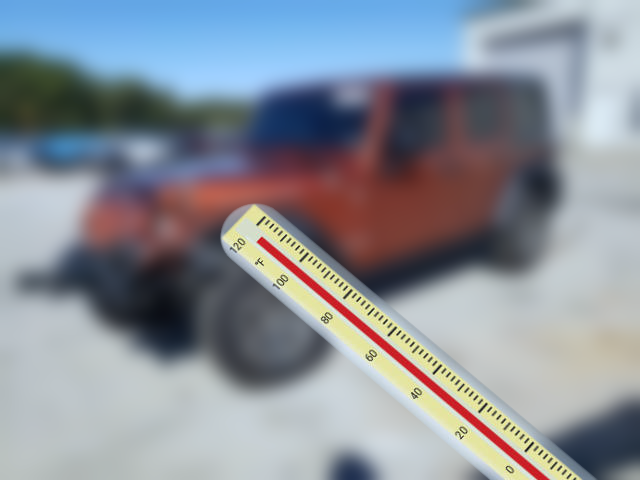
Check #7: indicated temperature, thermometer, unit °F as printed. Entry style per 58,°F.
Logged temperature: 116,°F
